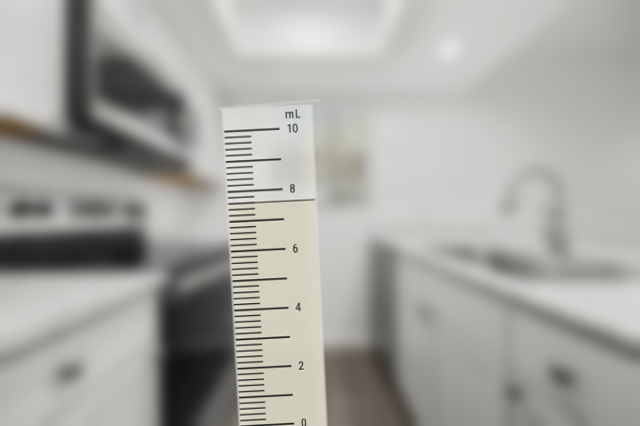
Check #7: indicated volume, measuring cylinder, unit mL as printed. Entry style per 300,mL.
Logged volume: 7.6,mL
